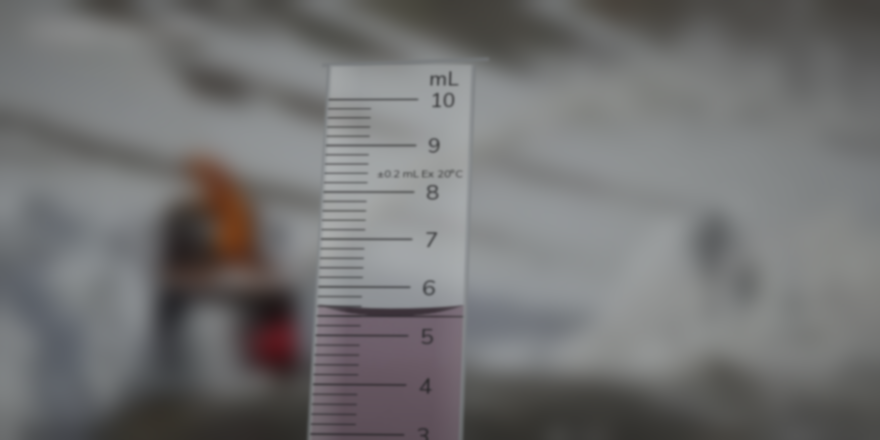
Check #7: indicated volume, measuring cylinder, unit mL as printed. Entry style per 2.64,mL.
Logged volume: 5.4,mL
